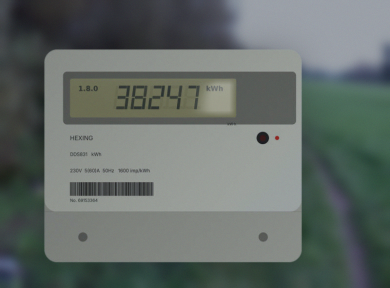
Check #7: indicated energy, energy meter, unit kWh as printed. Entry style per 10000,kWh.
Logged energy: 38247,kWh
